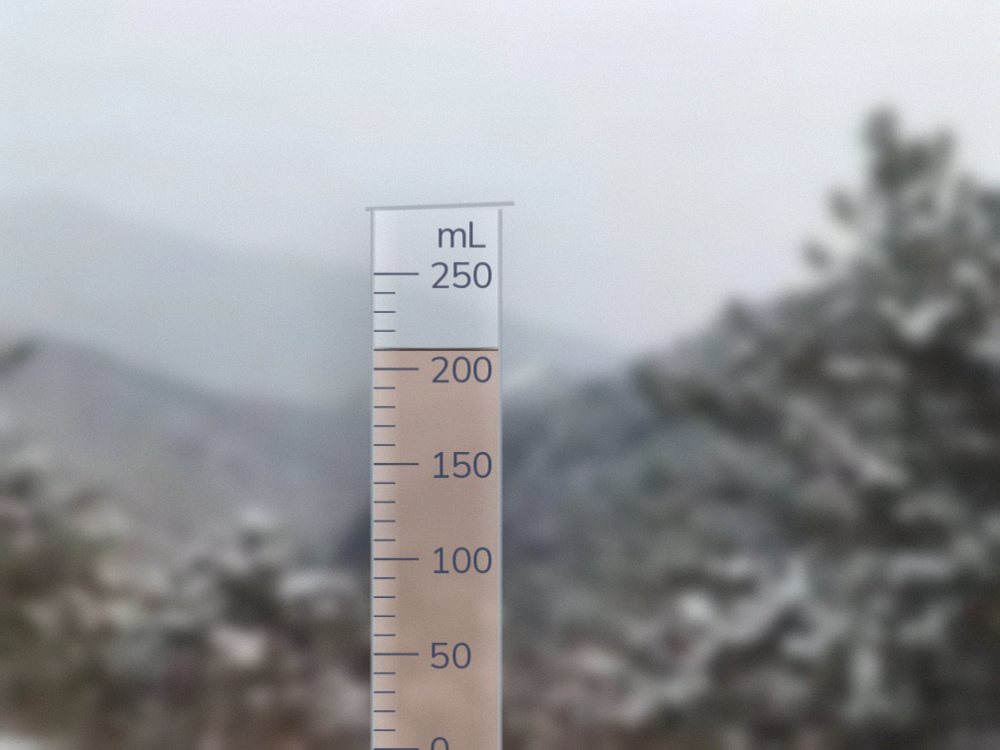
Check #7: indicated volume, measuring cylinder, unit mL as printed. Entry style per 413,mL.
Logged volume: 210,mL
